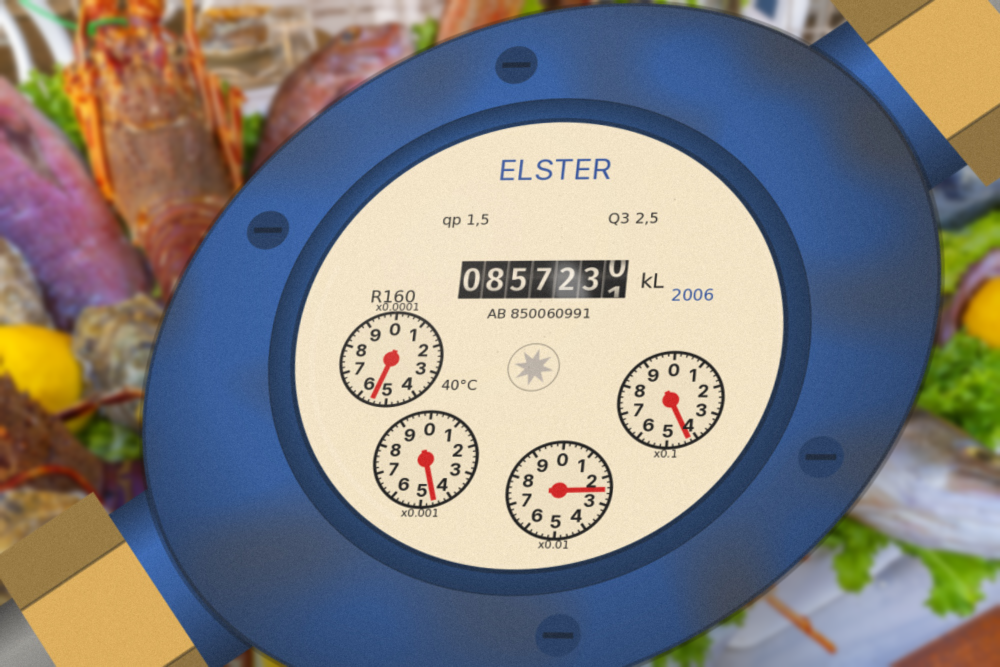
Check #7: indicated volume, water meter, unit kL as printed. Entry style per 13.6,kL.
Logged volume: 857230.4245,kL
